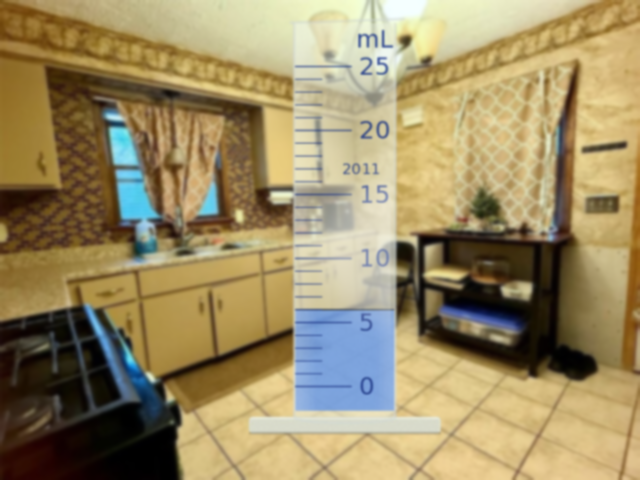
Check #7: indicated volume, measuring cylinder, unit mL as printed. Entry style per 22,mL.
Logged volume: 6,mL
